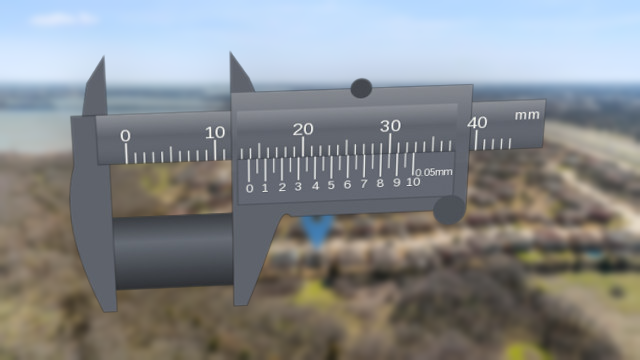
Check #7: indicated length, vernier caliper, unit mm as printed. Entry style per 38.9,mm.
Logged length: 13.8,mm
